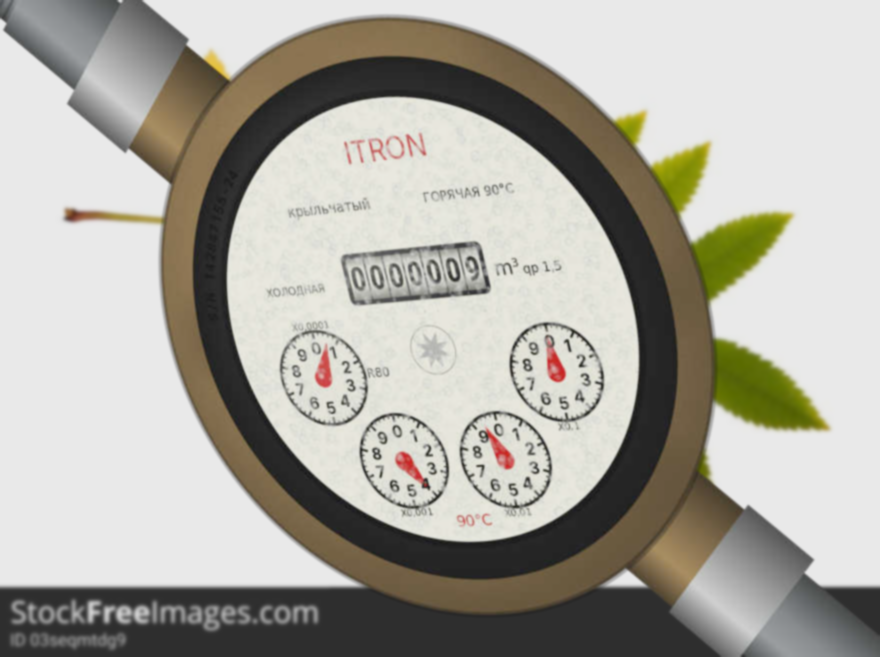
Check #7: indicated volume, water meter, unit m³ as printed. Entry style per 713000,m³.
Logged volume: 8.9940,m³
